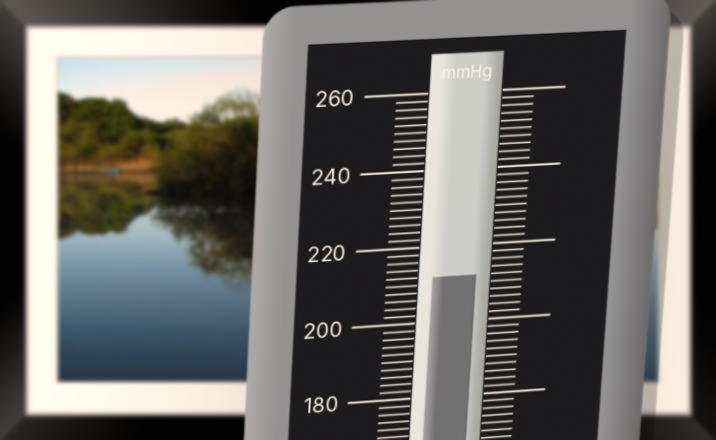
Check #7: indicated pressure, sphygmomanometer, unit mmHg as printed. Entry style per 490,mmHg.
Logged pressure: 212,mmHg
